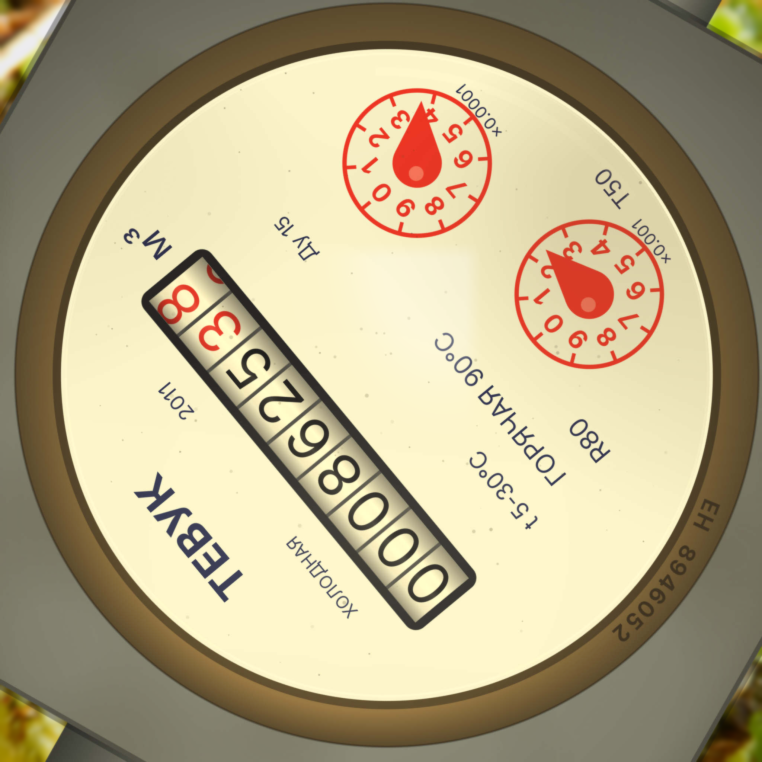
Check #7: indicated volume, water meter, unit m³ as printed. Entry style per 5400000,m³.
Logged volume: 8625.3823,m³
